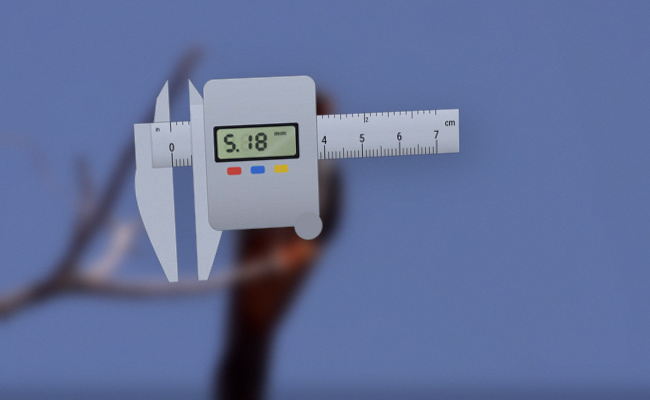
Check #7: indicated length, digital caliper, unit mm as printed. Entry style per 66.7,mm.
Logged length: 5.18,mm
